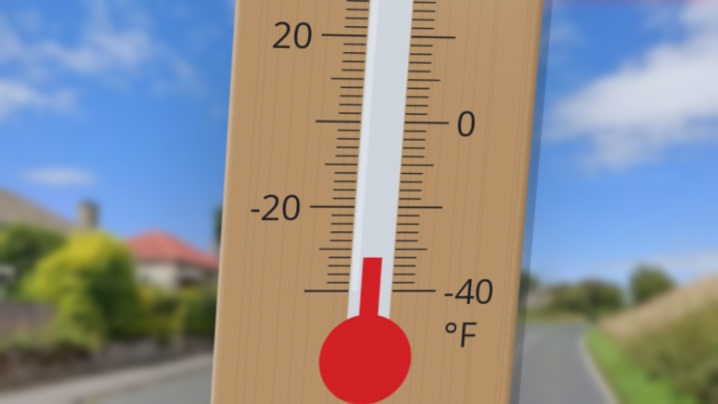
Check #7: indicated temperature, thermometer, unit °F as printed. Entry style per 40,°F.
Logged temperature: -32,°F
